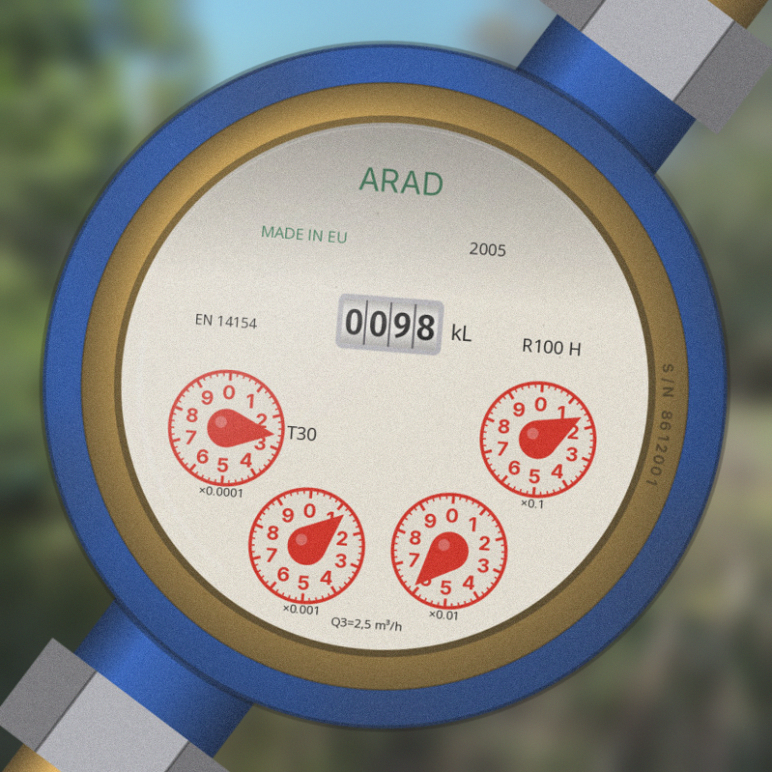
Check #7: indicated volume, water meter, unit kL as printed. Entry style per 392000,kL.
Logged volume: 98.1612,kL
